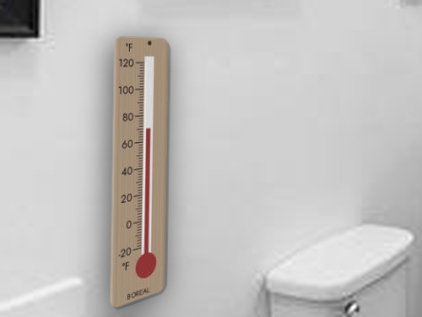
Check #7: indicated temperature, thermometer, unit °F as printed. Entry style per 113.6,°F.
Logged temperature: 70,°F
